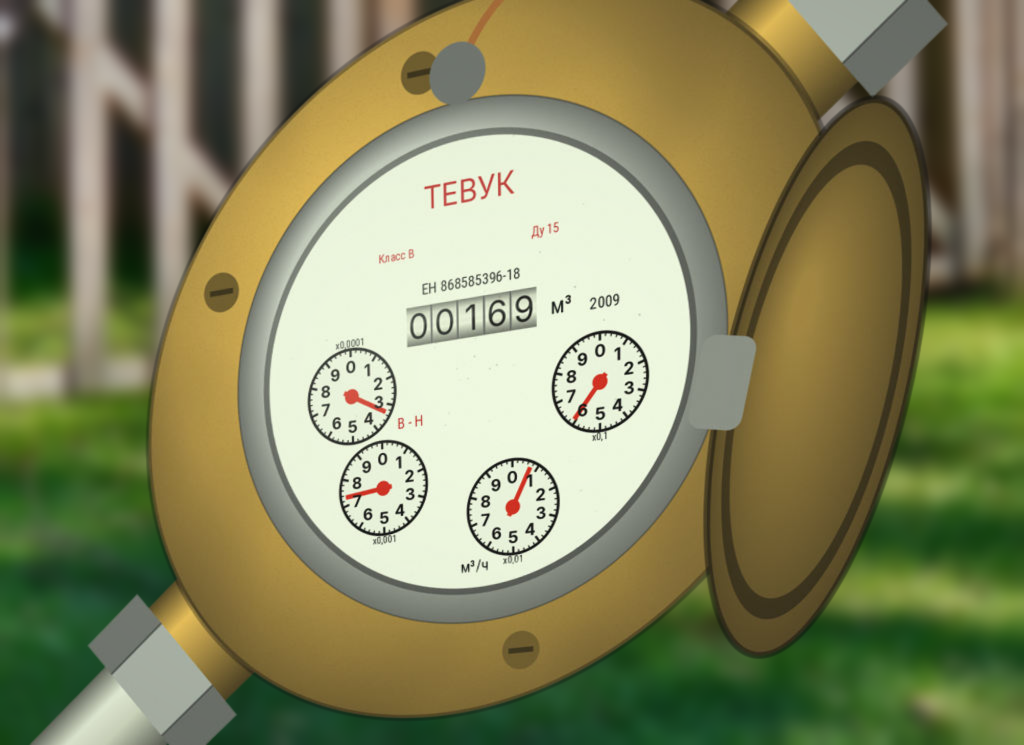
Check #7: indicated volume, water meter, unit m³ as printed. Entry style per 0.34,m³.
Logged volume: 169.6073,m³
